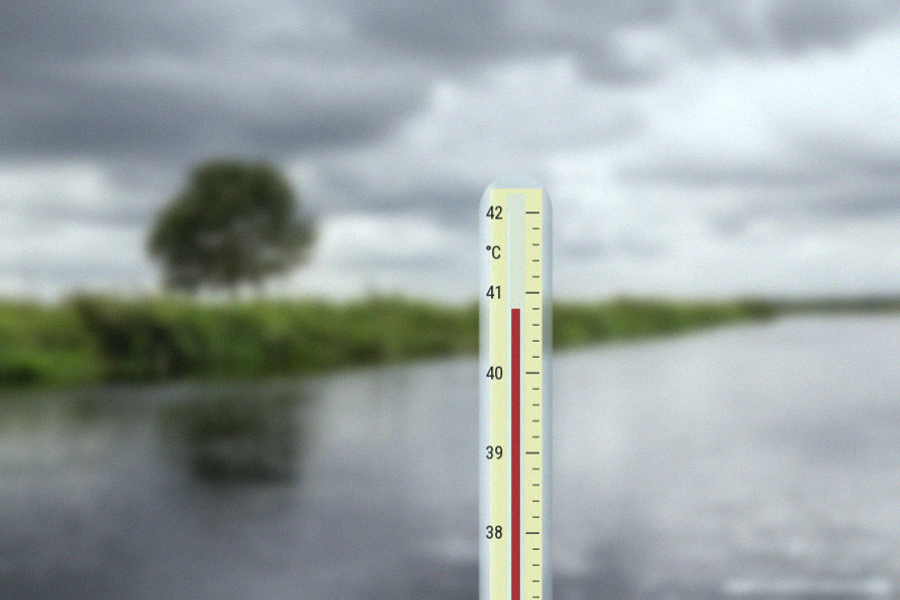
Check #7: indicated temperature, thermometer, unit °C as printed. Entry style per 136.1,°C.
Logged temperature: 40.8,°C
